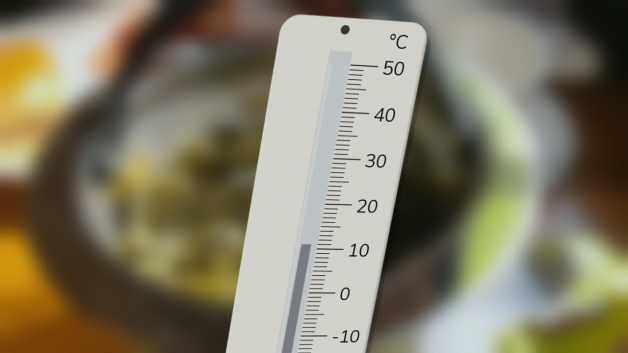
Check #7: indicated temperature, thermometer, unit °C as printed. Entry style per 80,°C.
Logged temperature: 11,°C
